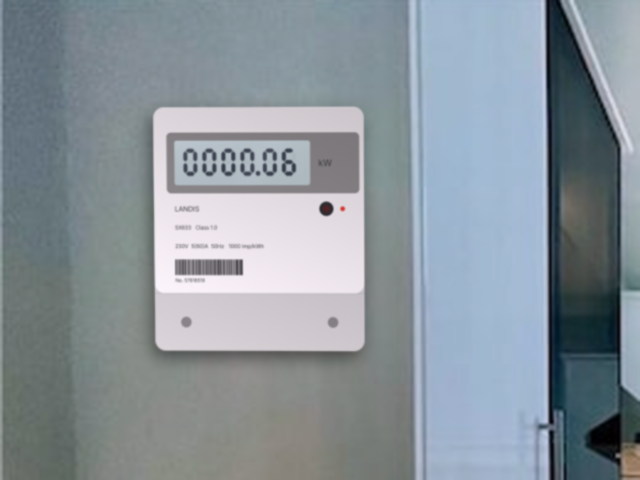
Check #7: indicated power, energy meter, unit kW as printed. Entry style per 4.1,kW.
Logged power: 0.06,kW
